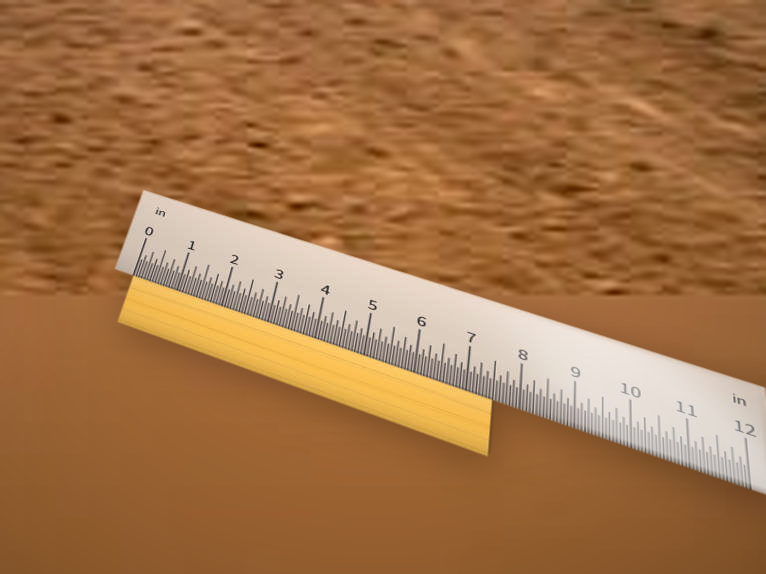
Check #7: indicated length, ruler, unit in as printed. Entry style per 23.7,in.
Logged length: 7.5,in
